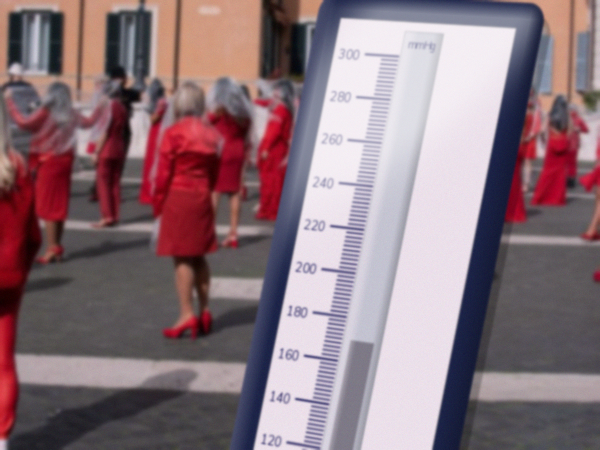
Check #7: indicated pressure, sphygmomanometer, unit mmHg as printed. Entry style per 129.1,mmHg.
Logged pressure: 170,mmHg
